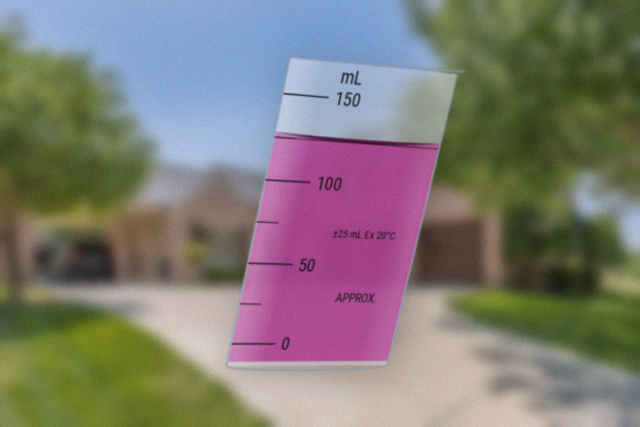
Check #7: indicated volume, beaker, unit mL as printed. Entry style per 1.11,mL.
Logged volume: 125,mL
